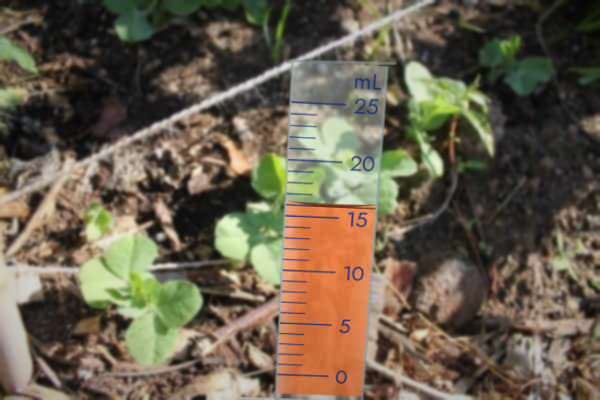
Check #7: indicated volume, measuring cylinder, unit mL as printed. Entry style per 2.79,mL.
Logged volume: 16,mL
